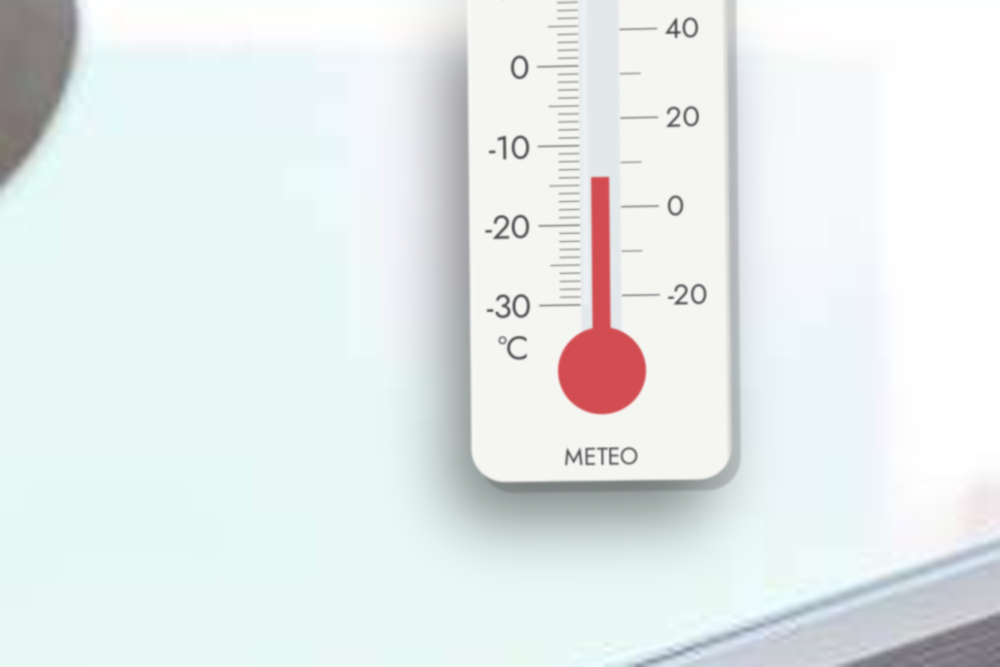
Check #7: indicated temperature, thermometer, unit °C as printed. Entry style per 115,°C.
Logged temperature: -14,°C
